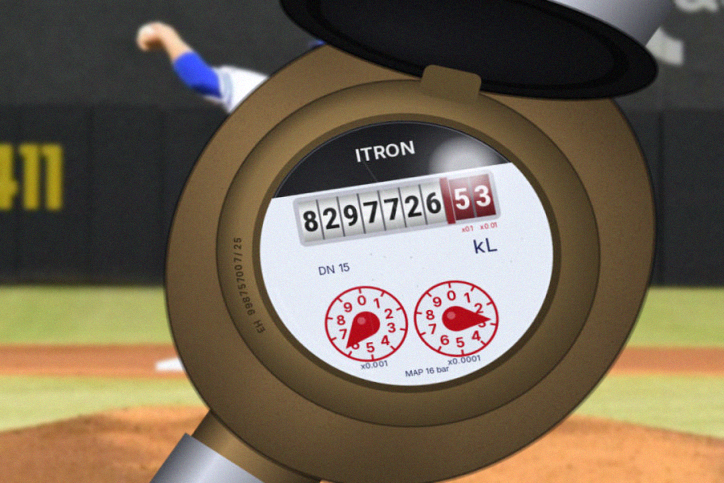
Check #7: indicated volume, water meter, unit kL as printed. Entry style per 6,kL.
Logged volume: 8297726.5362,kL
